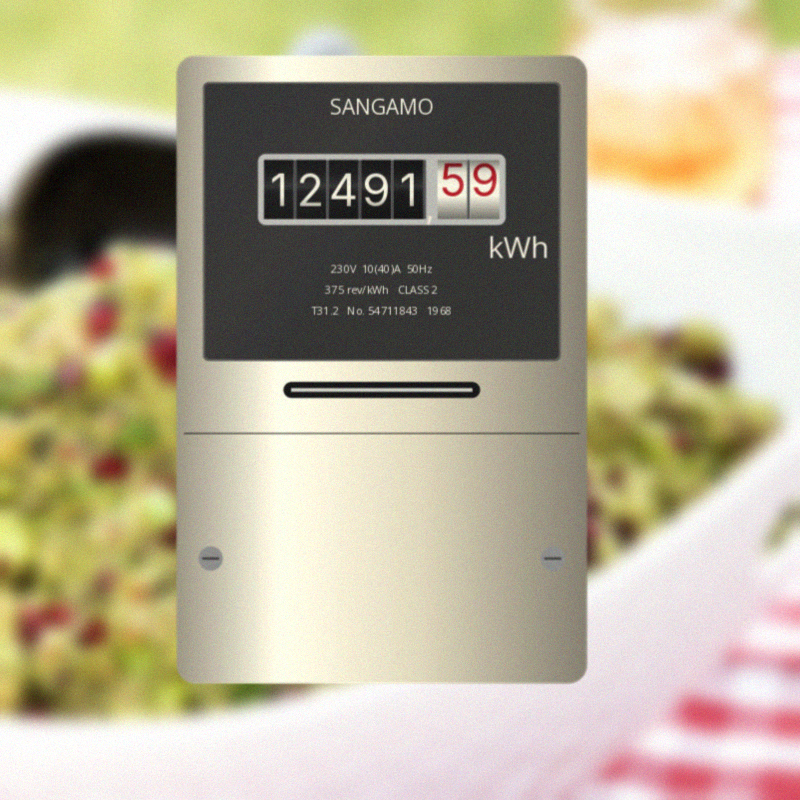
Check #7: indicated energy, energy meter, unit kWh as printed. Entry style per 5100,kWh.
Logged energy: 12491.59,kWh
